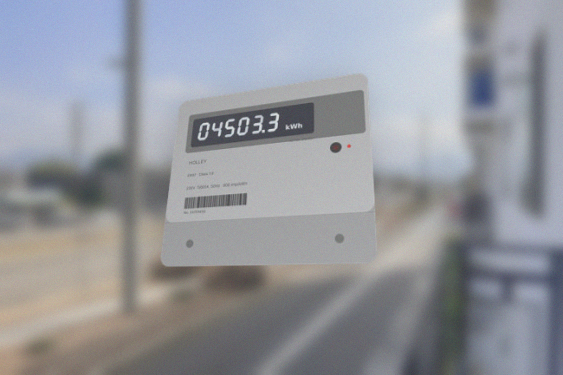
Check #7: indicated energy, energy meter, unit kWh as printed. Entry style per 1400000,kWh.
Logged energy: 4503.3,kWh
